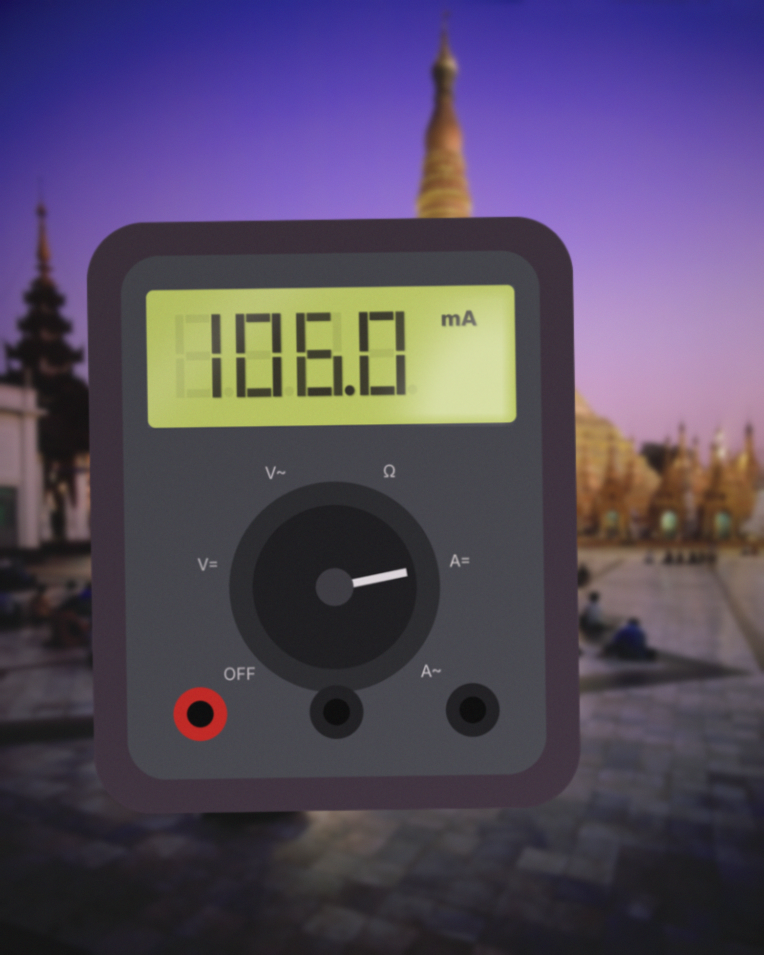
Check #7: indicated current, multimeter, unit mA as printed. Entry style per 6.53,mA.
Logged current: 106.0,mA
